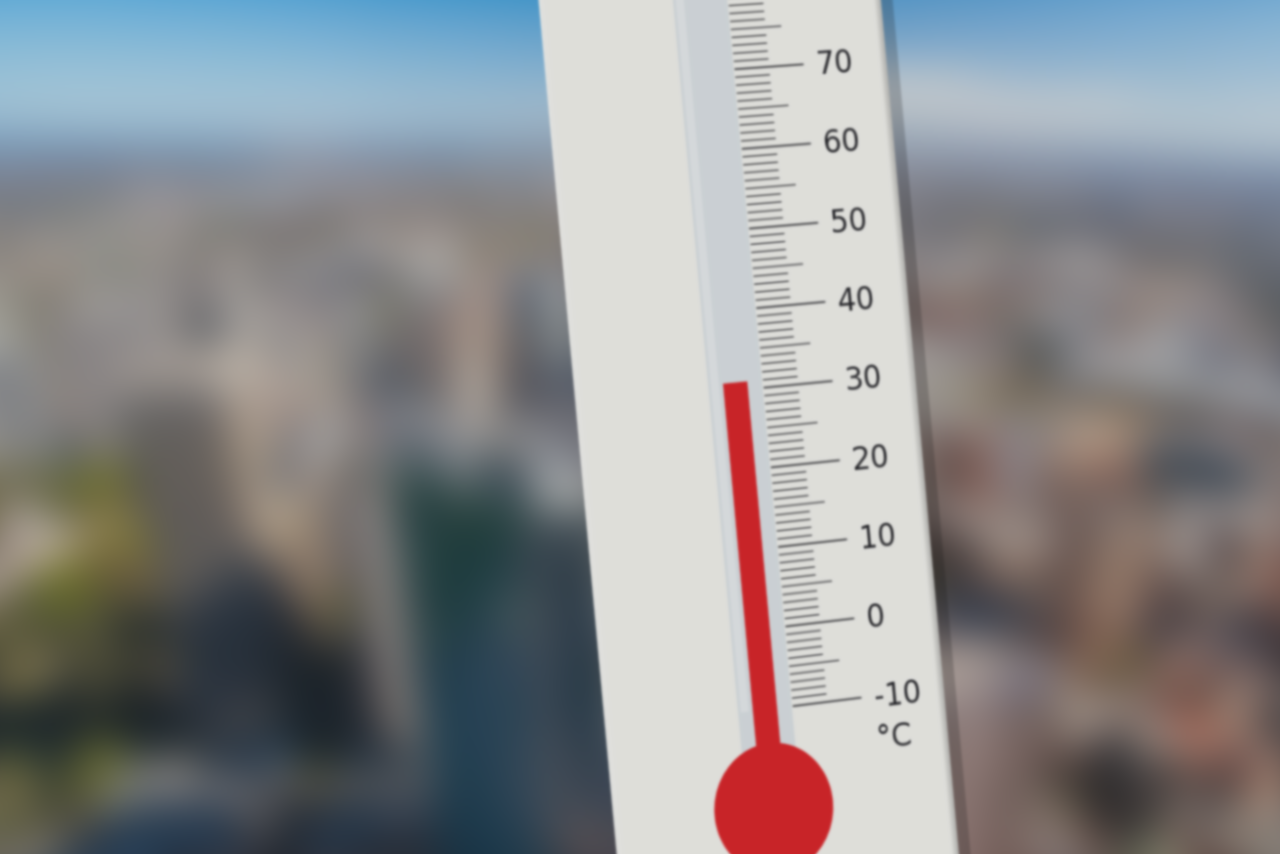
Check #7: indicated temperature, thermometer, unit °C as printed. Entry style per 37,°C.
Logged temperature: 31,°C
